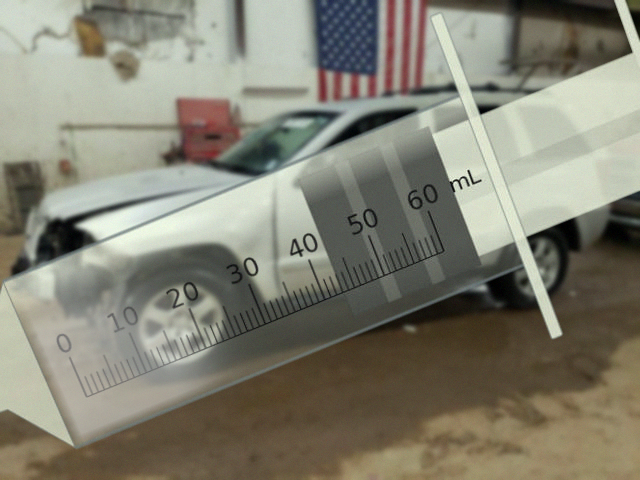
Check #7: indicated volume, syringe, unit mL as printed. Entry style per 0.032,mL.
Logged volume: 43,mL
